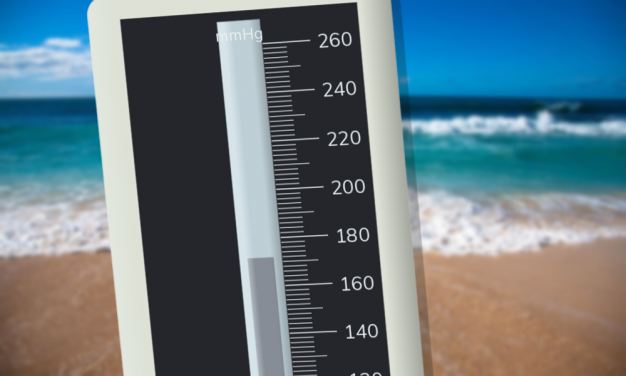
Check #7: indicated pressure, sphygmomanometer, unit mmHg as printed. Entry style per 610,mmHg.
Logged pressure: 172,mmHg
